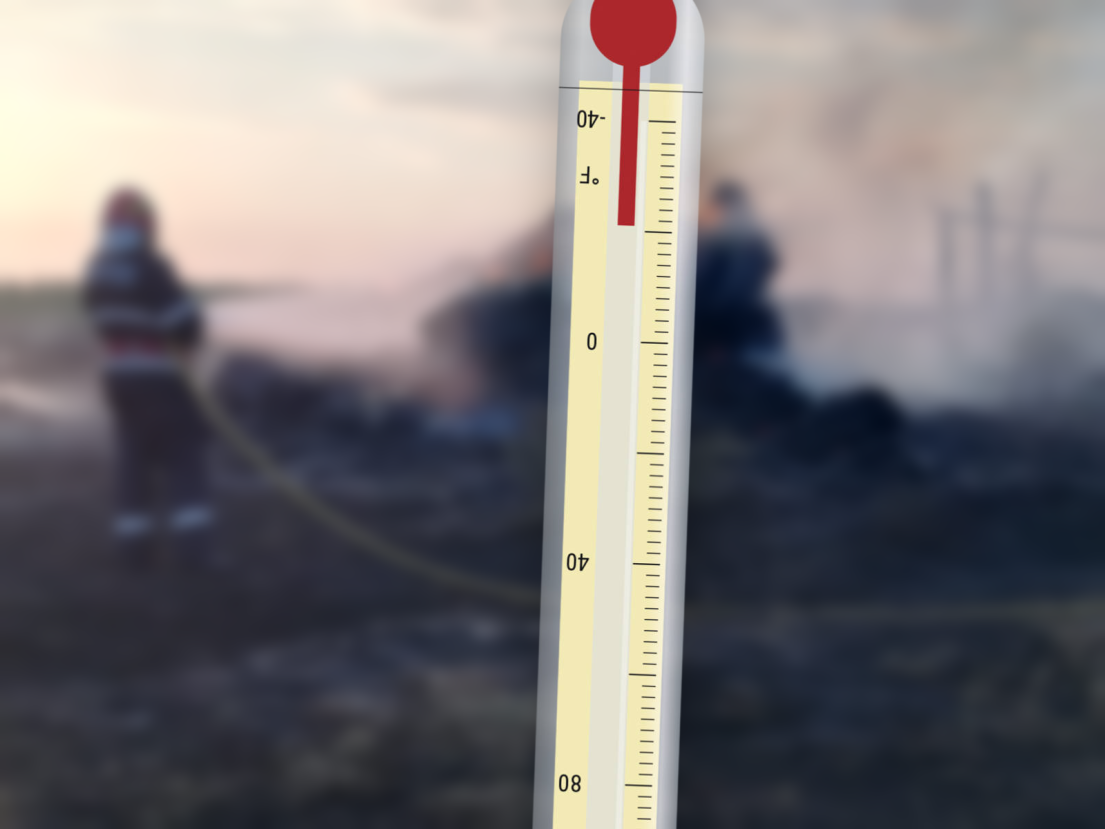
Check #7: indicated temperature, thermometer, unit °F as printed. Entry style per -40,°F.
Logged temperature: -21,°F
